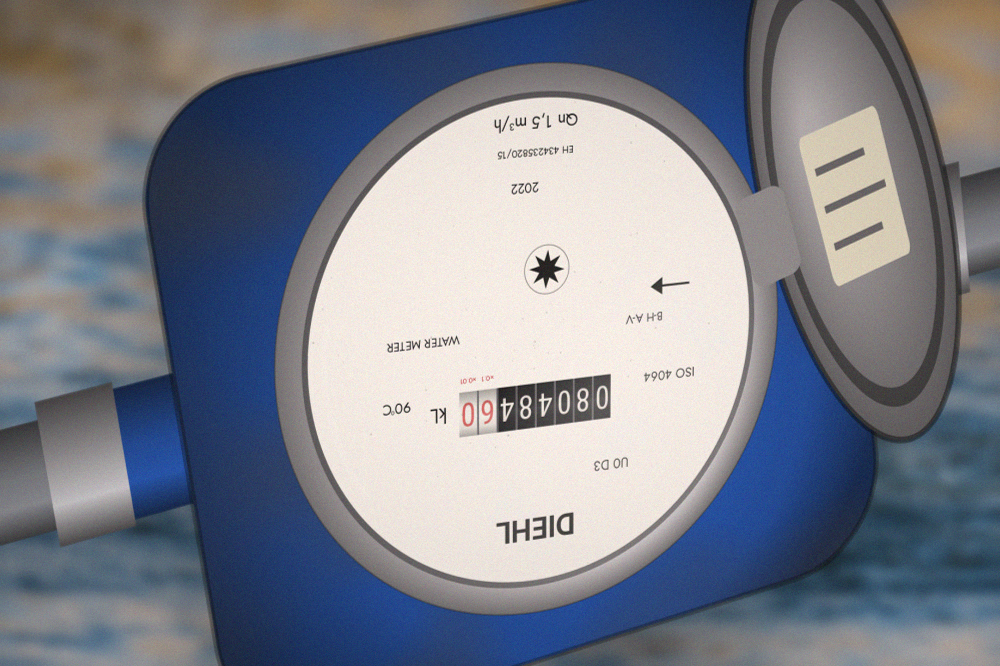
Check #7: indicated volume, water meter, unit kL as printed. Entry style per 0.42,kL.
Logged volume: 80484.60,kL
